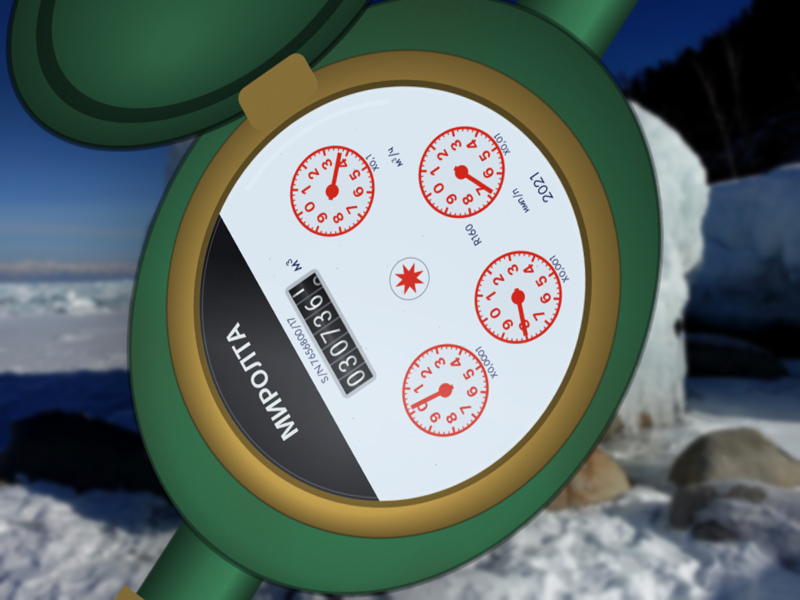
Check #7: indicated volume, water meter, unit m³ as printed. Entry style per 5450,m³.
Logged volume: 307361.3680,m³
